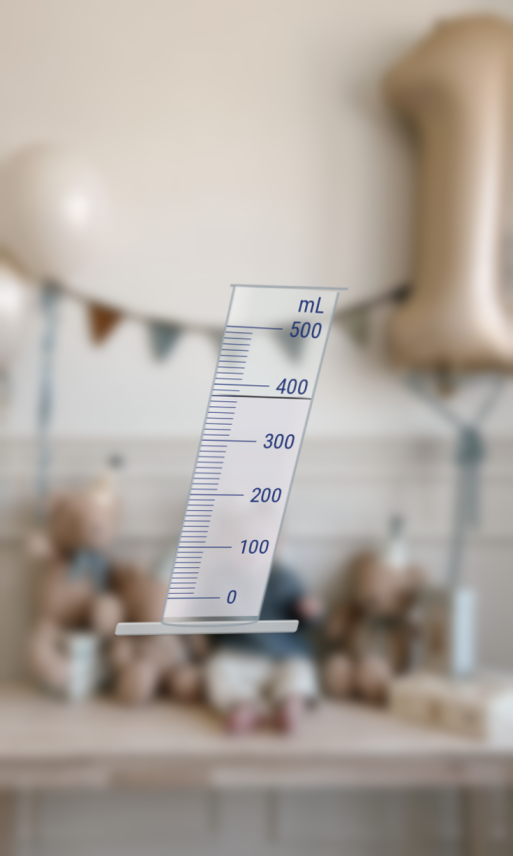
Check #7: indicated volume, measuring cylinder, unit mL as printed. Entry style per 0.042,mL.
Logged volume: 380,mL
